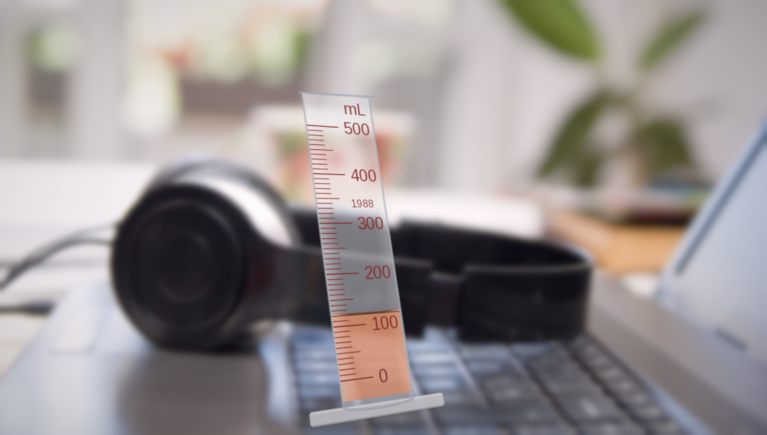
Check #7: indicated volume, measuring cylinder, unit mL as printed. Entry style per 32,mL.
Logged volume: 120,mL
